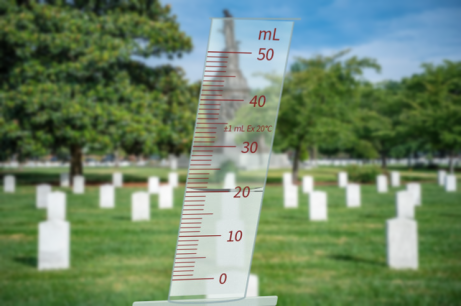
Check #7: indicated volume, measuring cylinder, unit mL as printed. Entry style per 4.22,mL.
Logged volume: 20,mL
